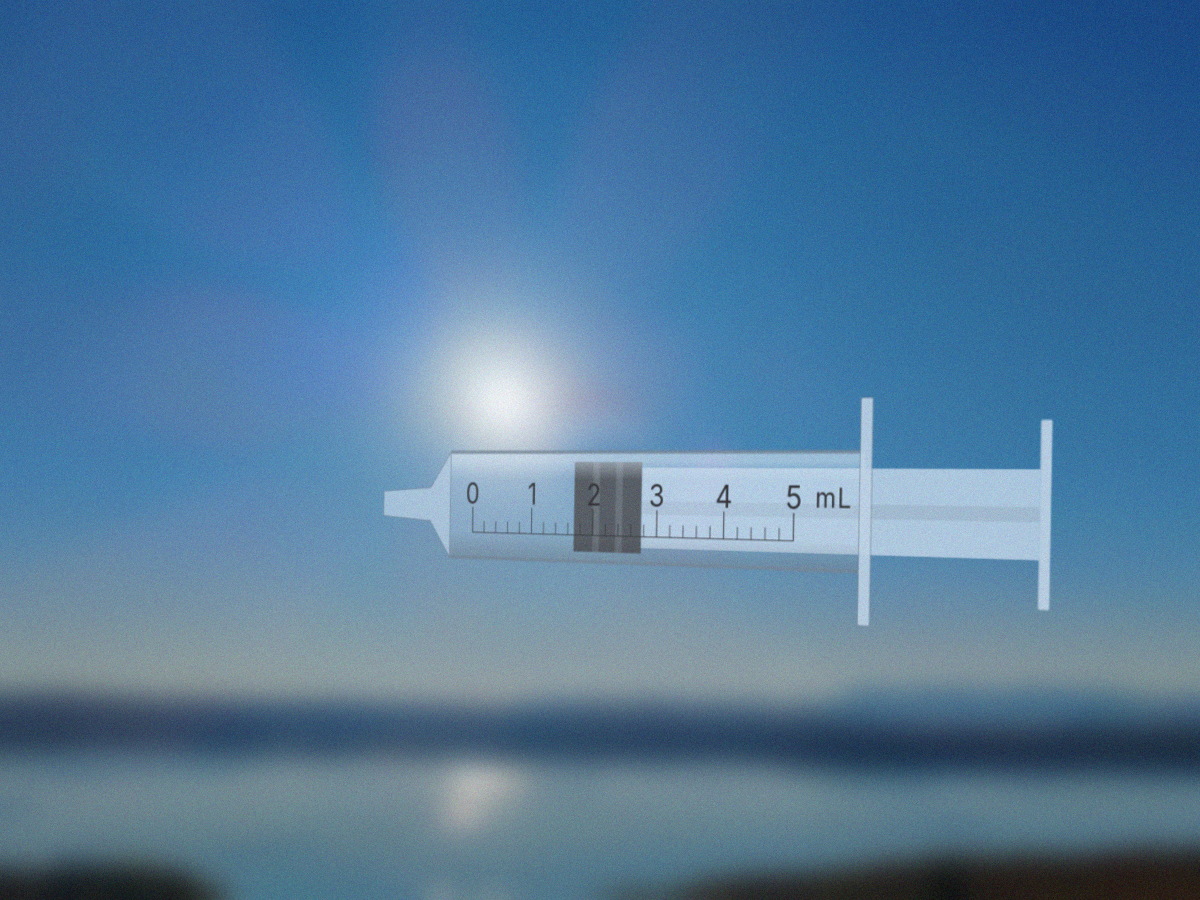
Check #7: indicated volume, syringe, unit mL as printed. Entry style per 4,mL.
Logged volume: 1.7,mL
